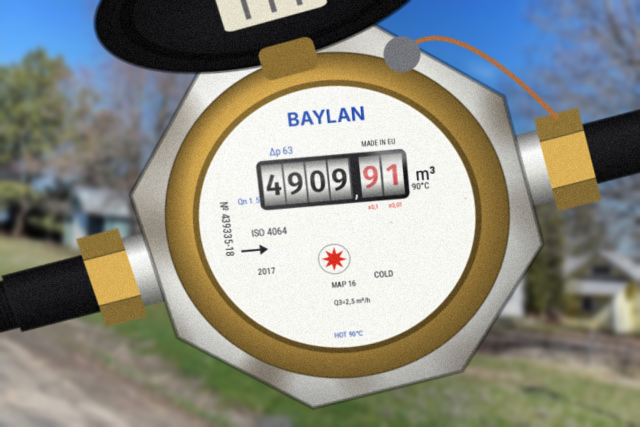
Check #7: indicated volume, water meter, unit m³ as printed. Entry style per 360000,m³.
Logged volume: 4909.91,m³
